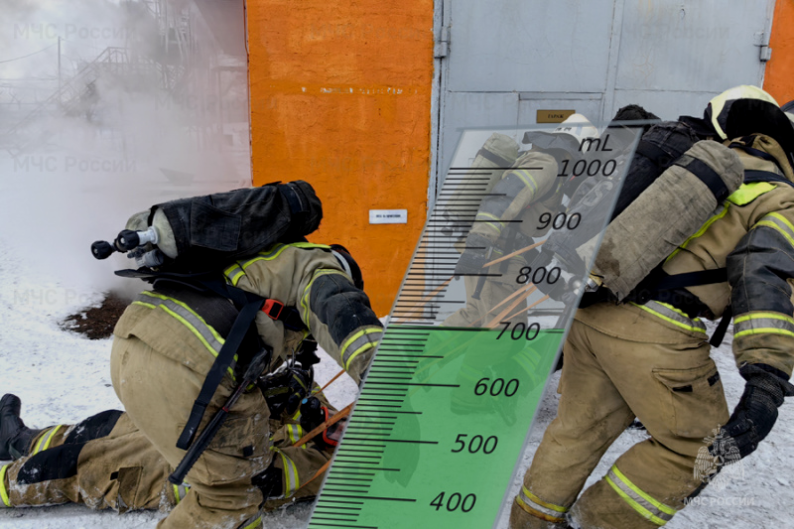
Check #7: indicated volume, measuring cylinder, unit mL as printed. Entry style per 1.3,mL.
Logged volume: 700,mL
